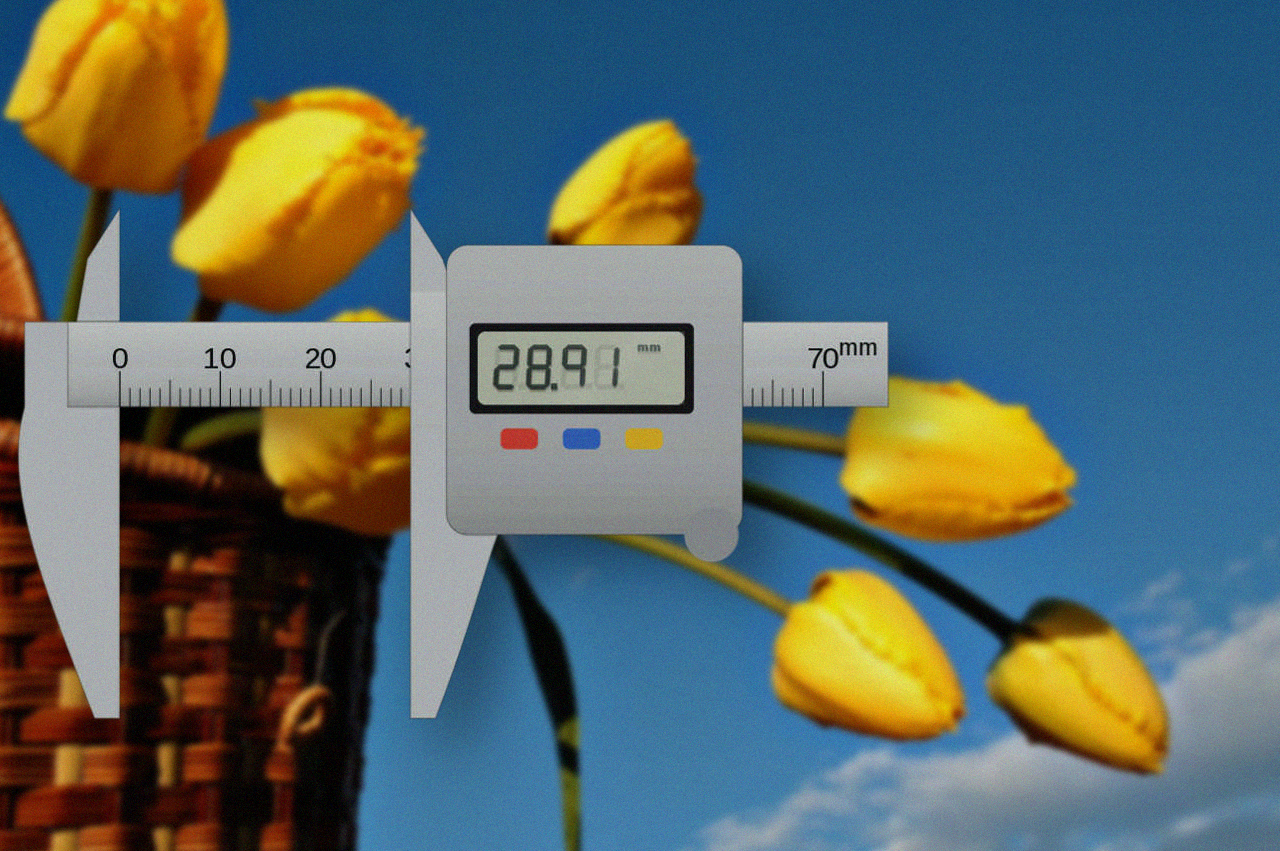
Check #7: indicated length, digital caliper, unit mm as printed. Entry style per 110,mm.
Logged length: 28.91,mm
